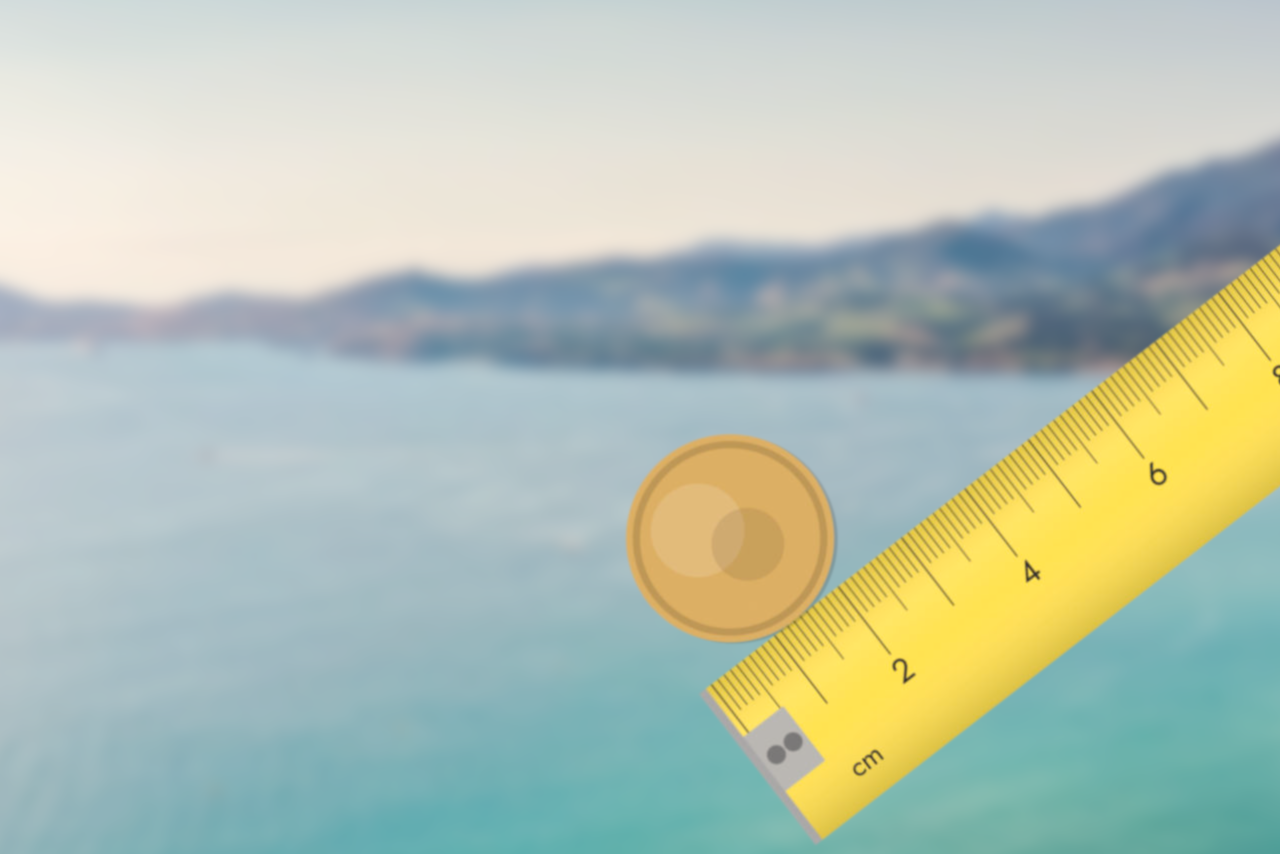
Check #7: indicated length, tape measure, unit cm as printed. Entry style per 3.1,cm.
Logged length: 2.6,cm
